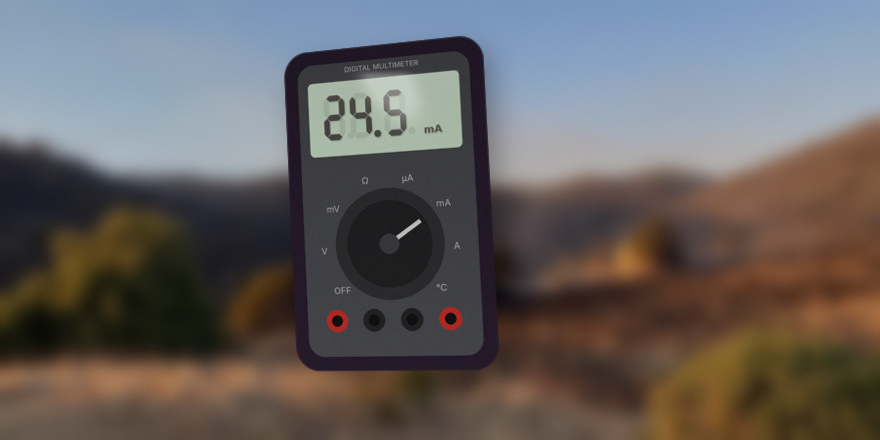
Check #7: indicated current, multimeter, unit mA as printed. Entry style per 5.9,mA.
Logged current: 24.5,mA
